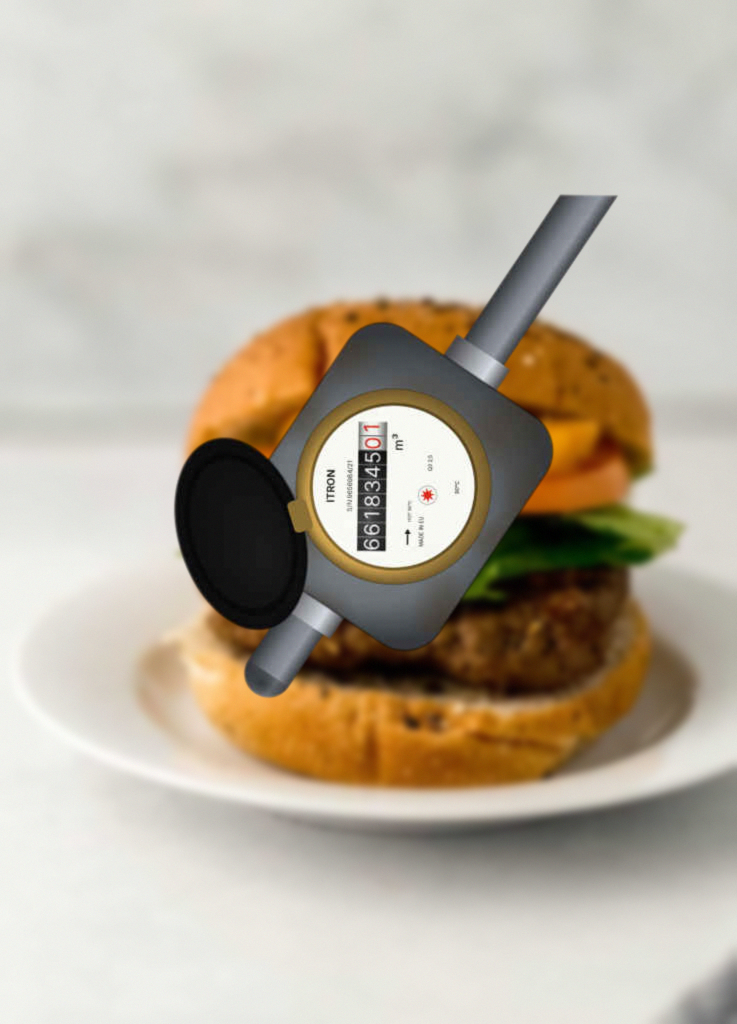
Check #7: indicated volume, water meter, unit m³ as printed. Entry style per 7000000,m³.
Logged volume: 6618345.01,m³
